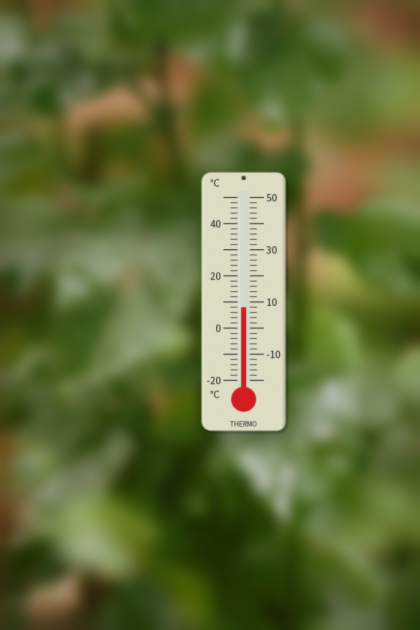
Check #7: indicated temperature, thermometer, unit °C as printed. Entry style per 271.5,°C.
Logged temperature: 8,°C
